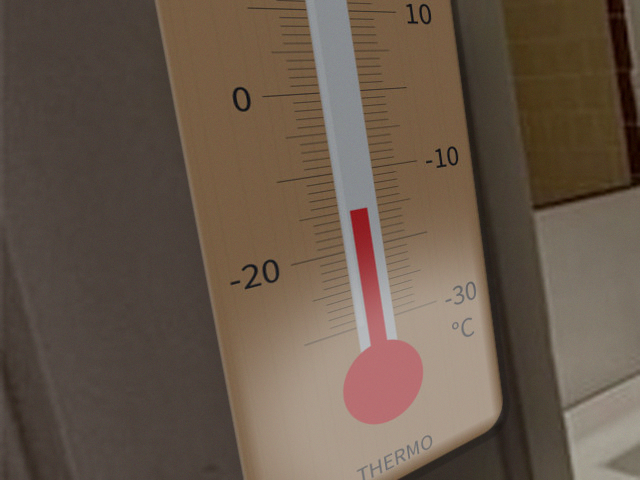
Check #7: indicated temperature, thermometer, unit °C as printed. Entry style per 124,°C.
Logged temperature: -15,°C
